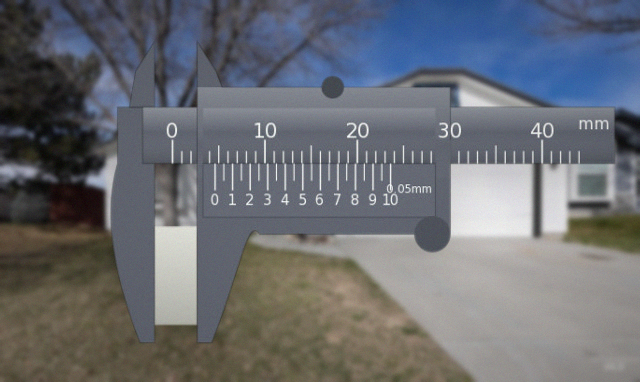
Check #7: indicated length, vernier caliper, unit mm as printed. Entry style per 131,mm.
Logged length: 4.6,mm
